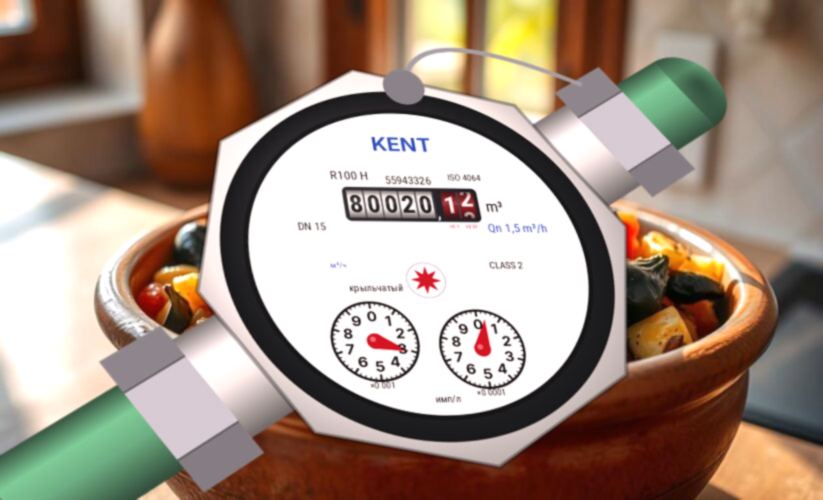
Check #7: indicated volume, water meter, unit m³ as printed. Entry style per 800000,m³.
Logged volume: 80020.1230,m³
